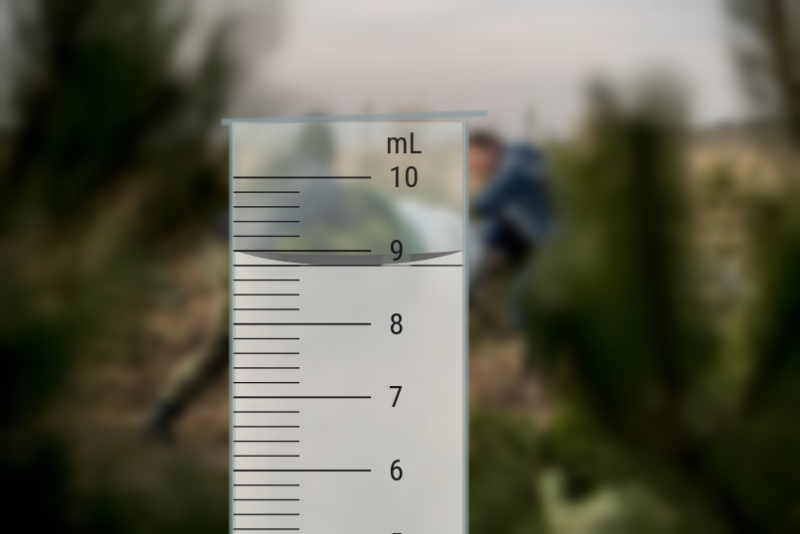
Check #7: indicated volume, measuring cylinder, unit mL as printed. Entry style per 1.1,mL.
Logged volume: 8.8,mL
